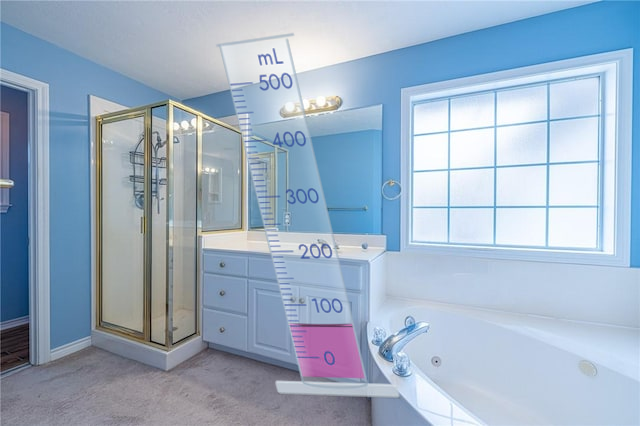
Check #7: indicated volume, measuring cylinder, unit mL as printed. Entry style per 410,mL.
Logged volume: 60,mL
